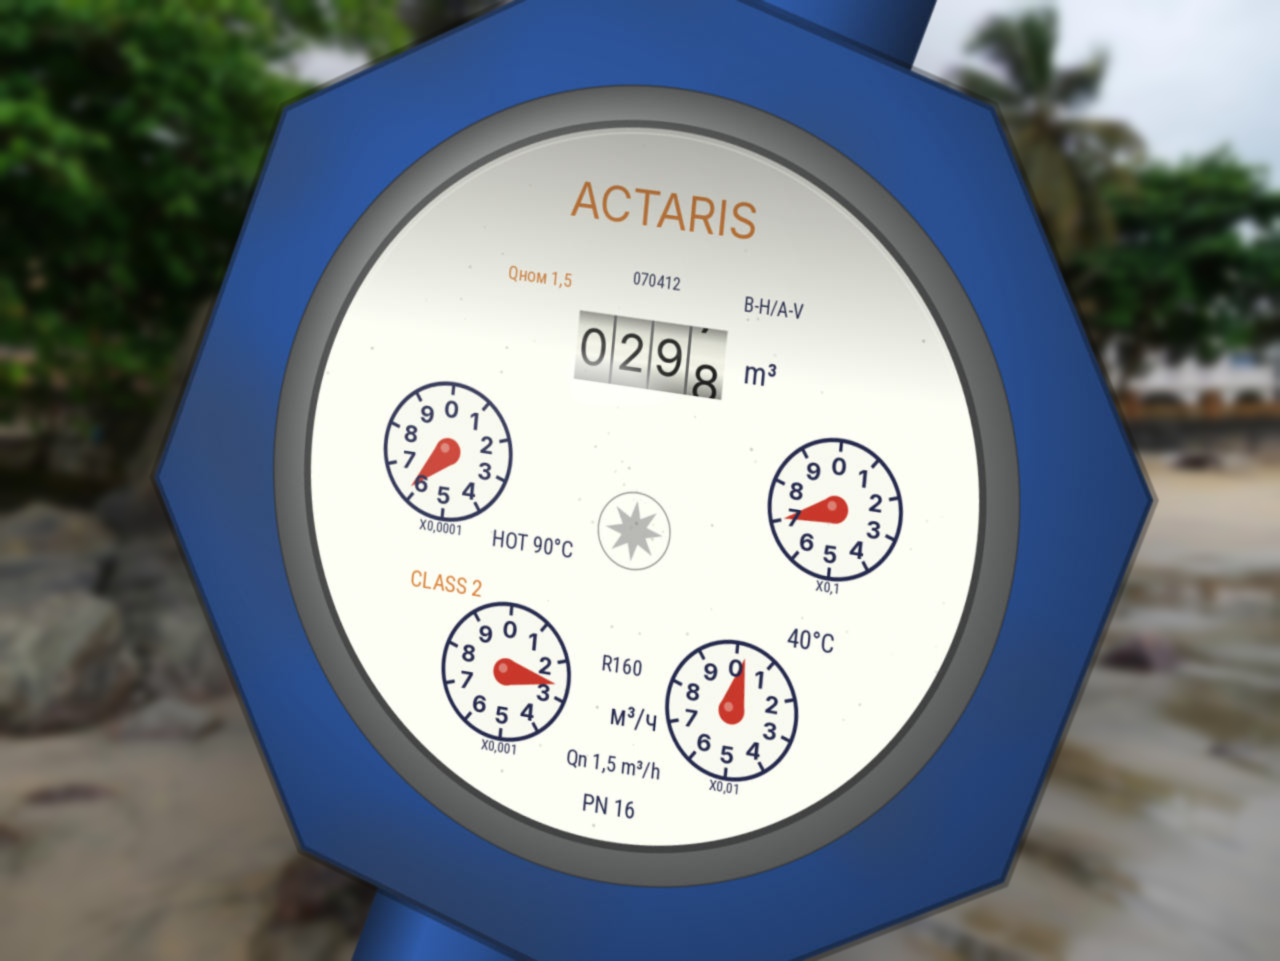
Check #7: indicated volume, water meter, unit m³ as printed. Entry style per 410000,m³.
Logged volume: 297.7026,m³
